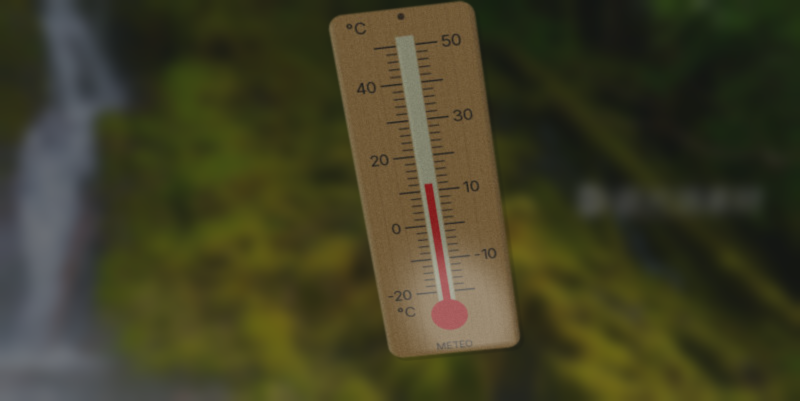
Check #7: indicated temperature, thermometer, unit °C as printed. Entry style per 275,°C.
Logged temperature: 12,°C
